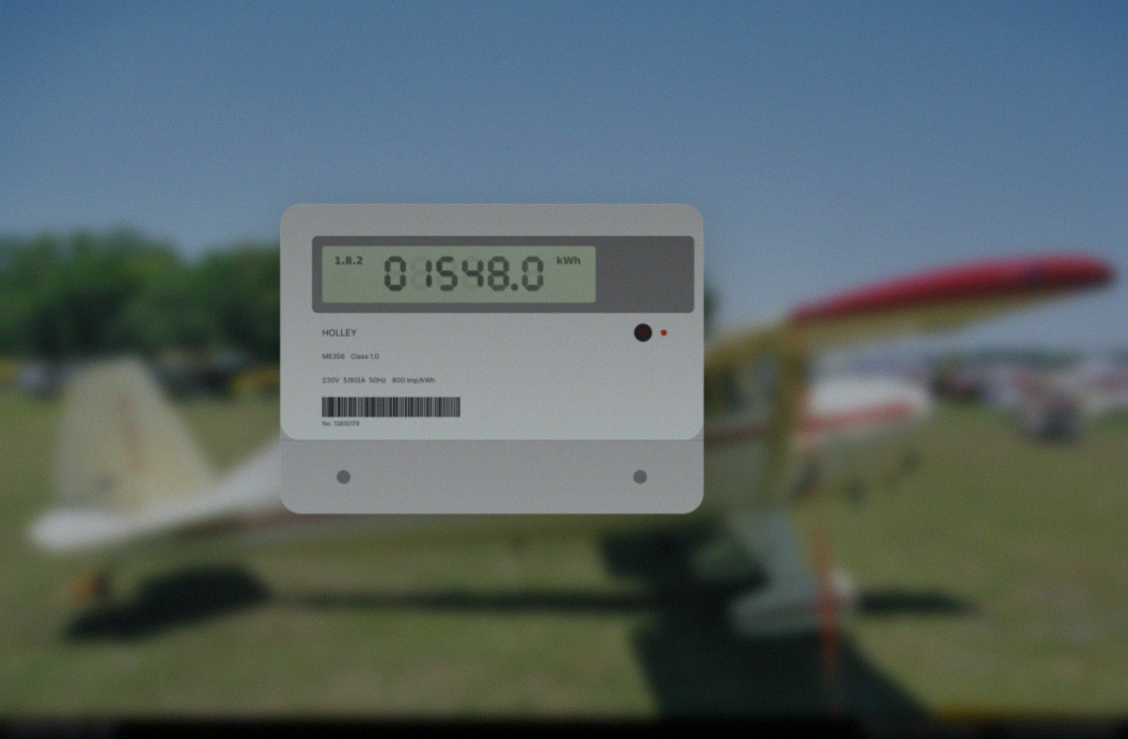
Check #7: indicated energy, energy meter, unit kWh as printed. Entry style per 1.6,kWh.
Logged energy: 1548.0,kWh
